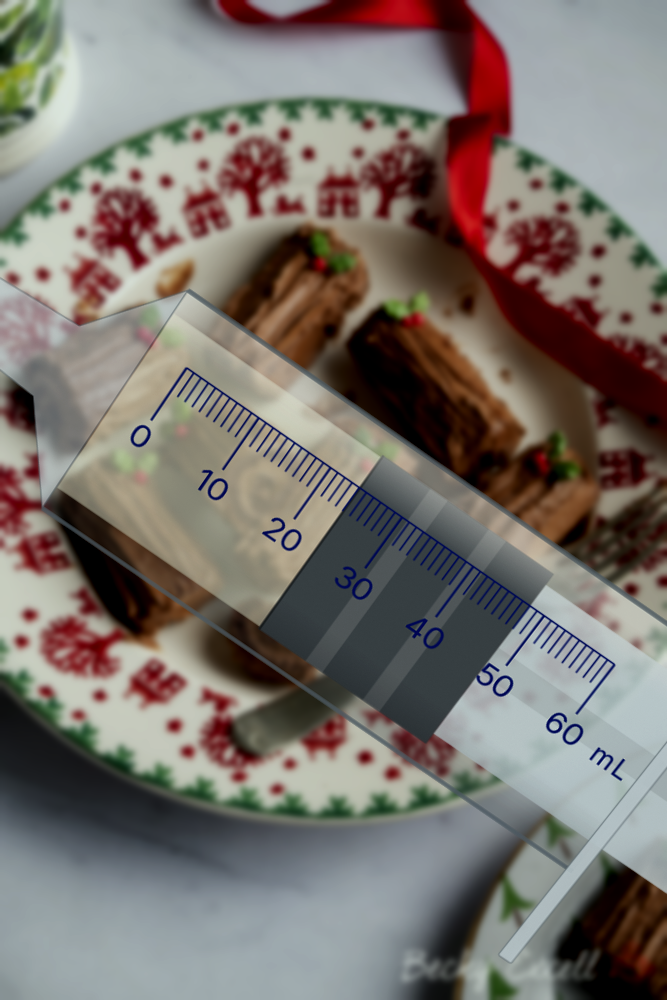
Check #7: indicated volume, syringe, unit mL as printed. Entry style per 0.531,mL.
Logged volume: 24,mL
